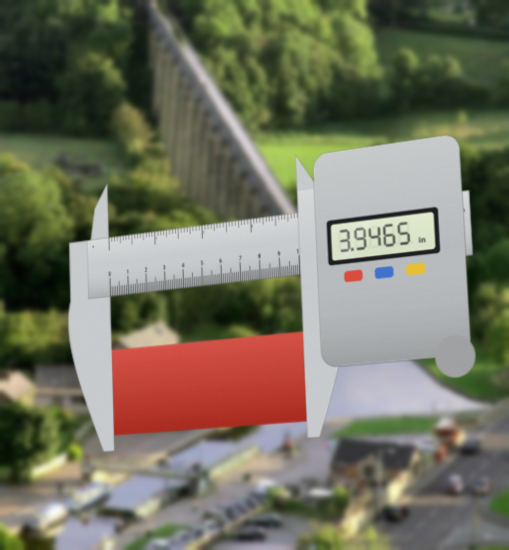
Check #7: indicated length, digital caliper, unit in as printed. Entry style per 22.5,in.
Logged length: 3.9465,in
